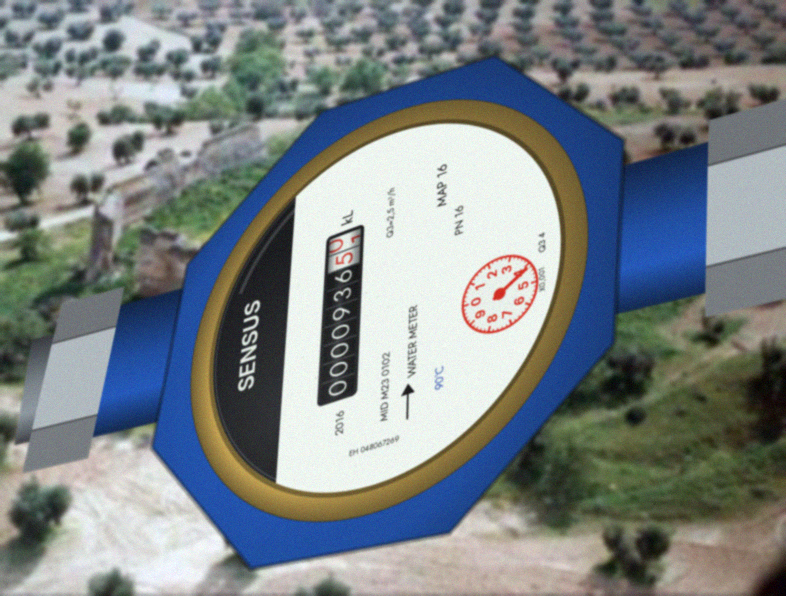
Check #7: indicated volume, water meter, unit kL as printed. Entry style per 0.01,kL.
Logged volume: 936.504,kL
